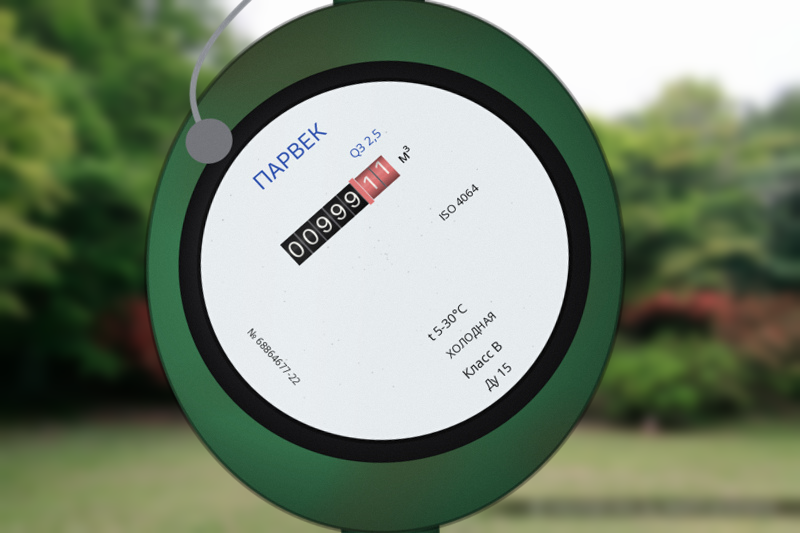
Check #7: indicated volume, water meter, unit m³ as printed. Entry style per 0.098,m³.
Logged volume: 999.11,m³
